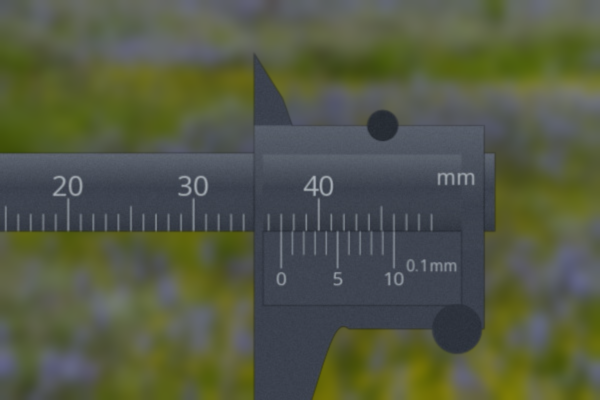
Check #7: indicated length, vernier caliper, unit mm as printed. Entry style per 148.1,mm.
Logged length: 37.0,mm
